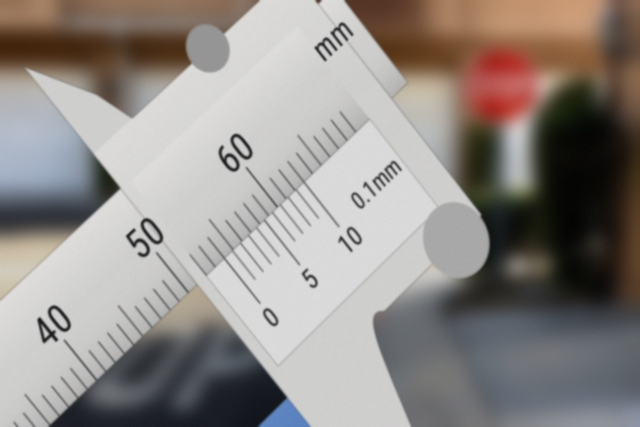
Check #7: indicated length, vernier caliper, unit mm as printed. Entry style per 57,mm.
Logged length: 54.0,mm
